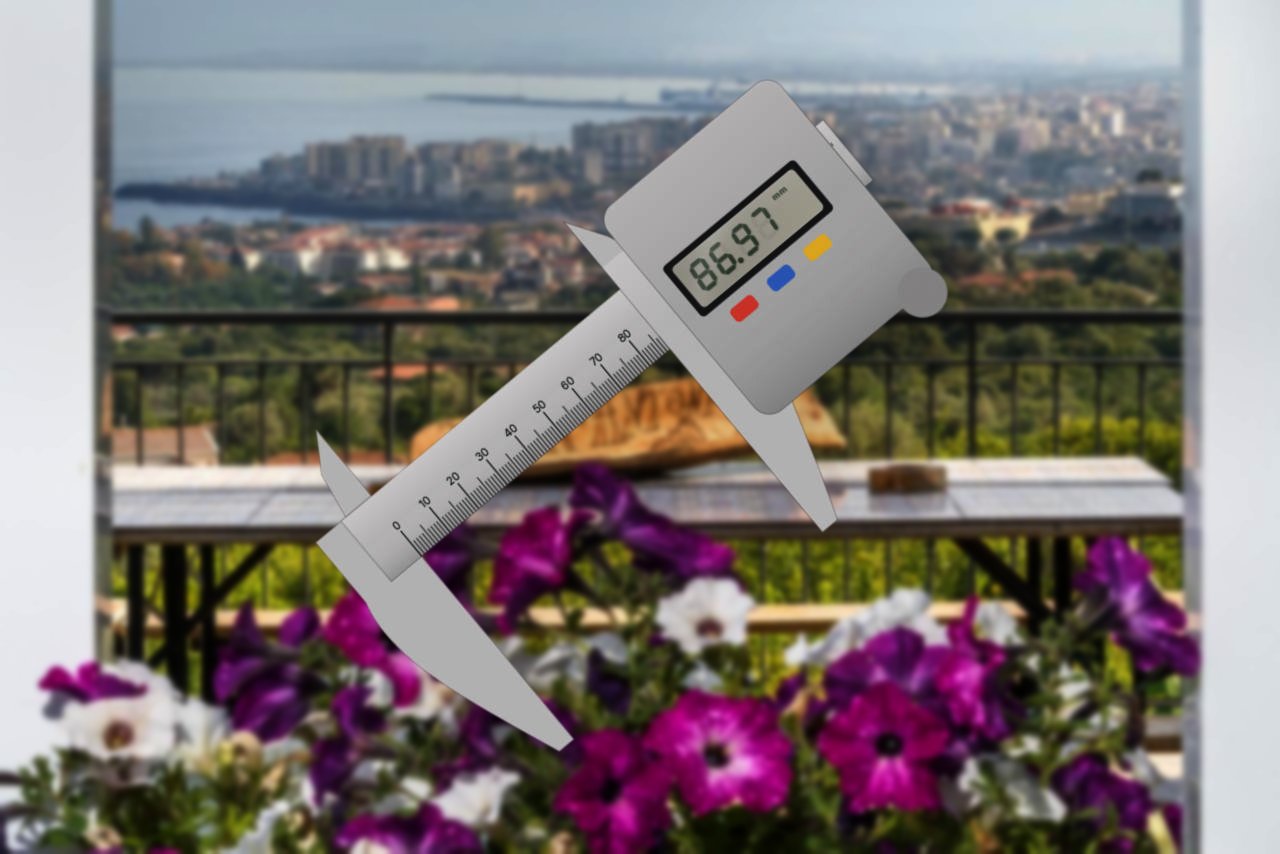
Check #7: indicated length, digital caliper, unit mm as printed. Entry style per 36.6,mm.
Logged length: 86.97,mm
